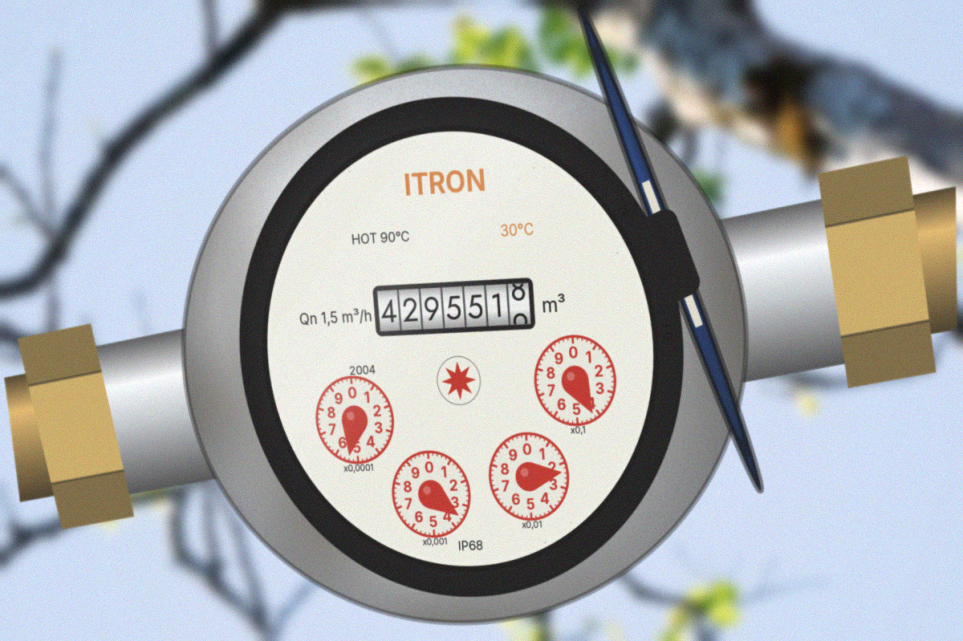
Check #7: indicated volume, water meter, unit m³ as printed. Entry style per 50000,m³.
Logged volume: 4295518.4235,m³
